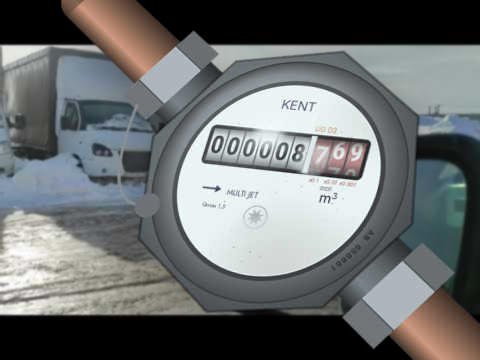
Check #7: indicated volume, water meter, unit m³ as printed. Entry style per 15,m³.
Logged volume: 8.769,m³
